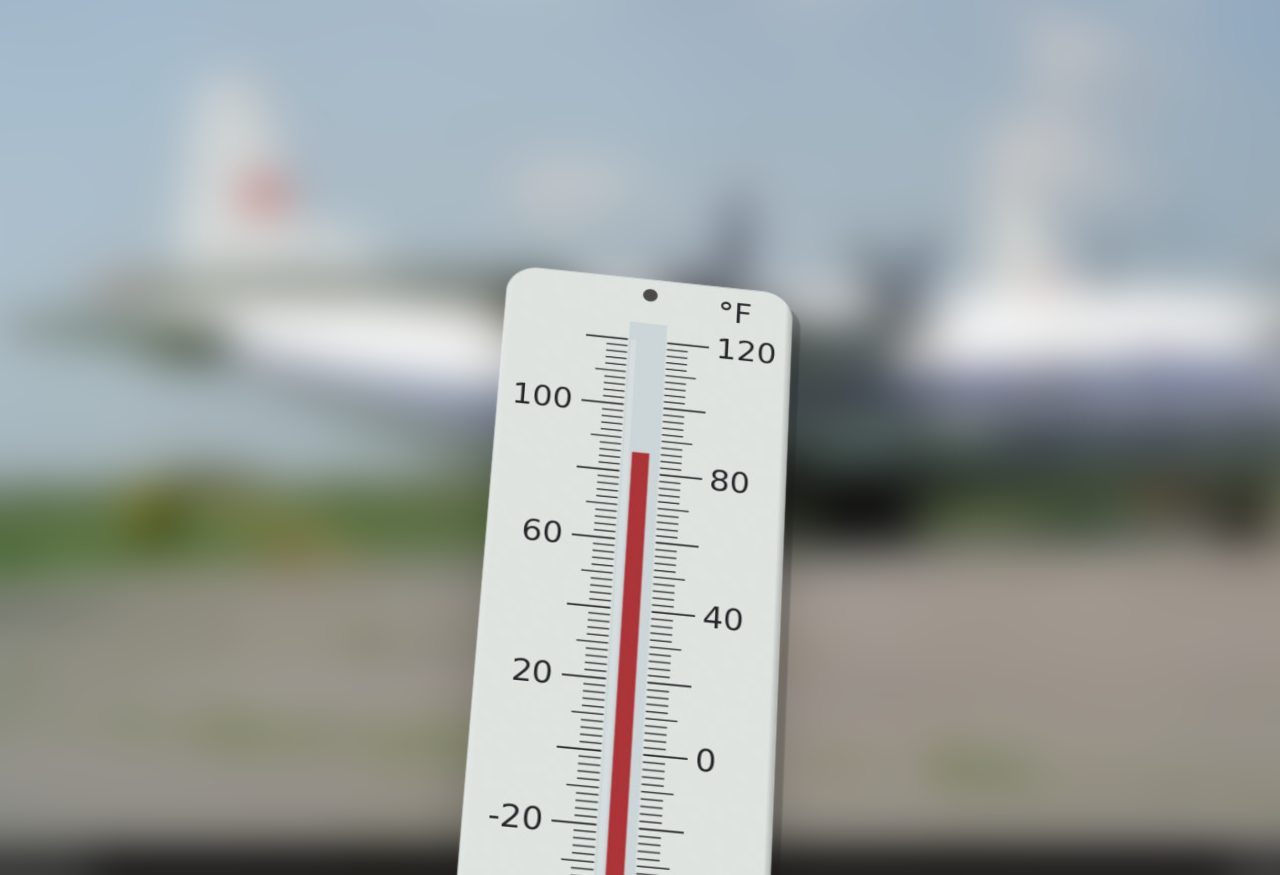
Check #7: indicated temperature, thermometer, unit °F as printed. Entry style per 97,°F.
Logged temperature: 86,°F
